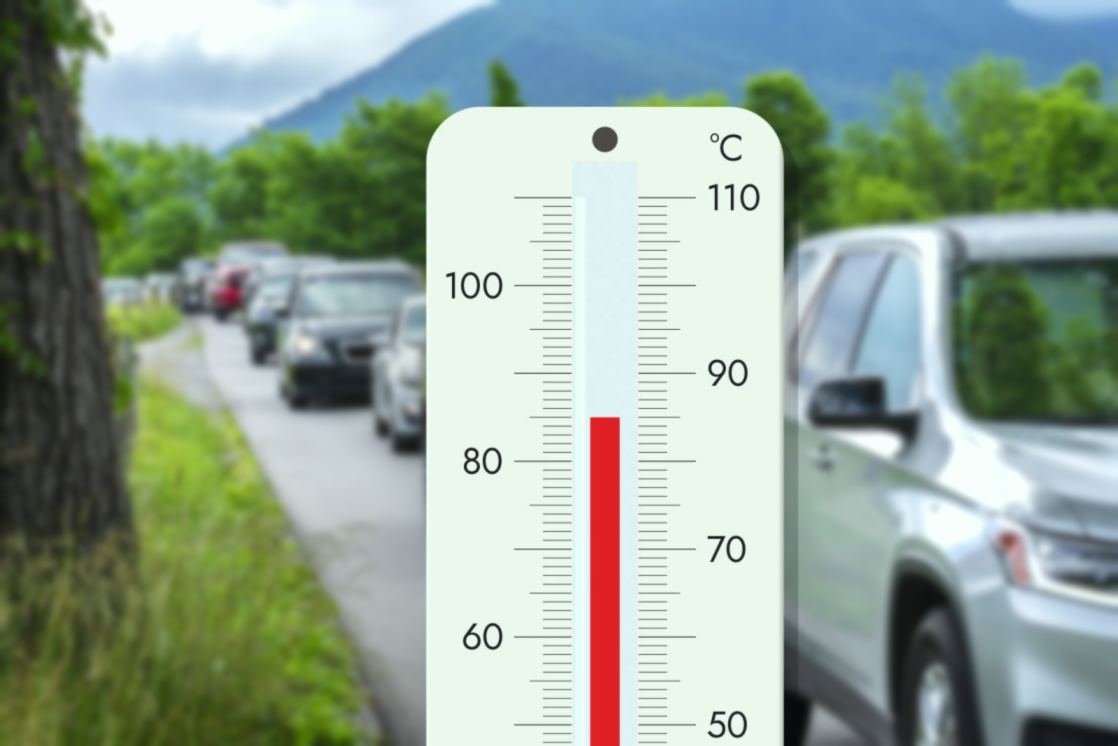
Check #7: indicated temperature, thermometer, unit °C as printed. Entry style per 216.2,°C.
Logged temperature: 85,°C
